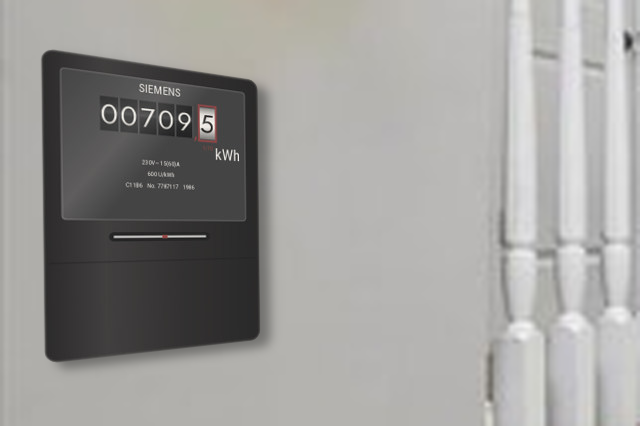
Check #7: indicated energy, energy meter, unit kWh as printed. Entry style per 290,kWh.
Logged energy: 709.5,kWh
